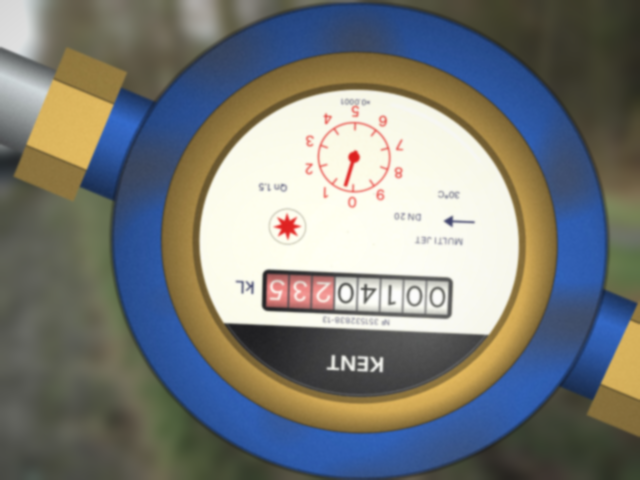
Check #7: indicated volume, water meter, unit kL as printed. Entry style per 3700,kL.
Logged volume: 140.2350,kL
